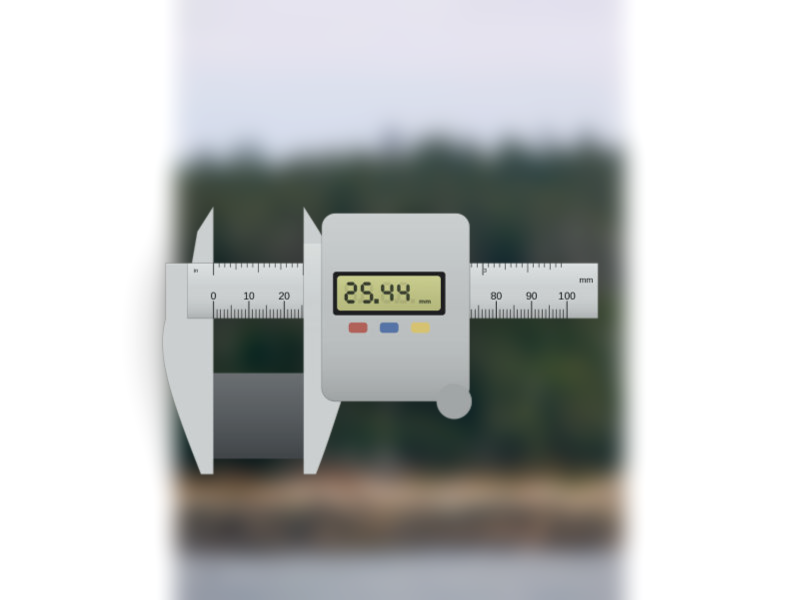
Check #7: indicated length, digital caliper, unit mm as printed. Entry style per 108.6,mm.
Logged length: 25.44,mm
